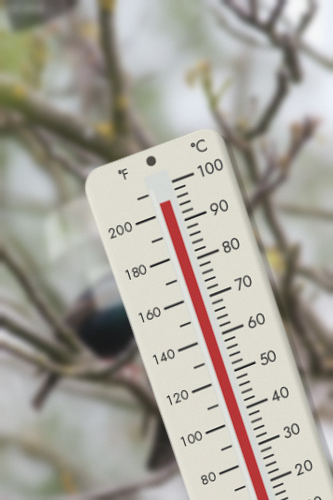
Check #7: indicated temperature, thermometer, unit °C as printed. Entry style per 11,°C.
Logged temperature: 96,°C
